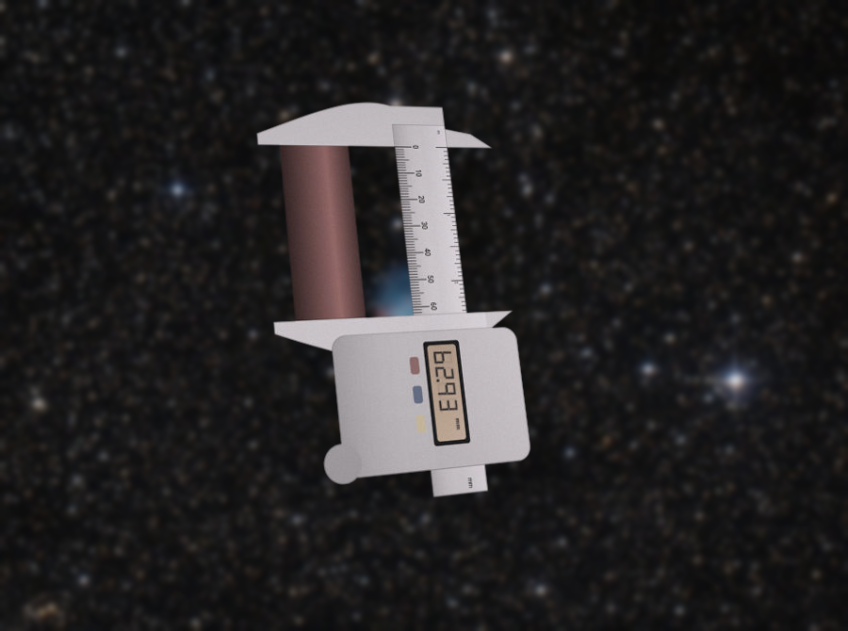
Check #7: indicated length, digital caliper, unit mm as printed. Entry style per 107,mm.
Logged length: 62.93,mm
